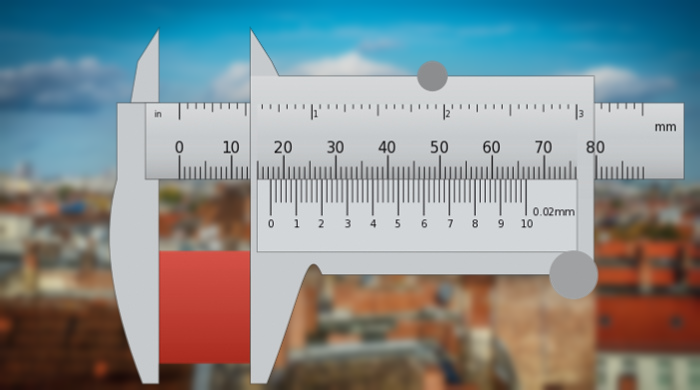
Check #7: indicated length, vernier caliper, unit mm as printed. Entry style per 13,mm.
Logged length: 17.5,mm
